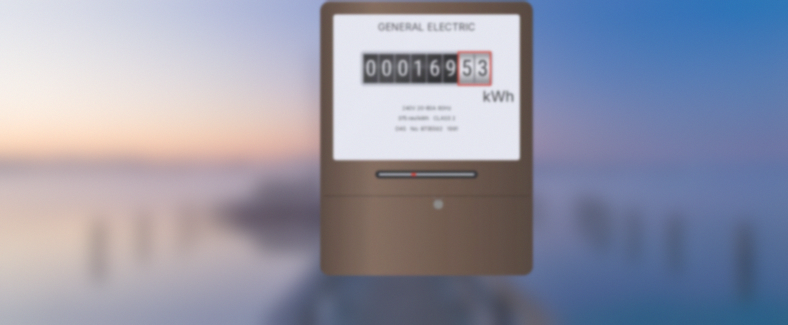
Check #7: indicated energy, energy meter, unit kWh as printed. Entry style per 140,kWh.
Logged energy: 169.53,kWh
